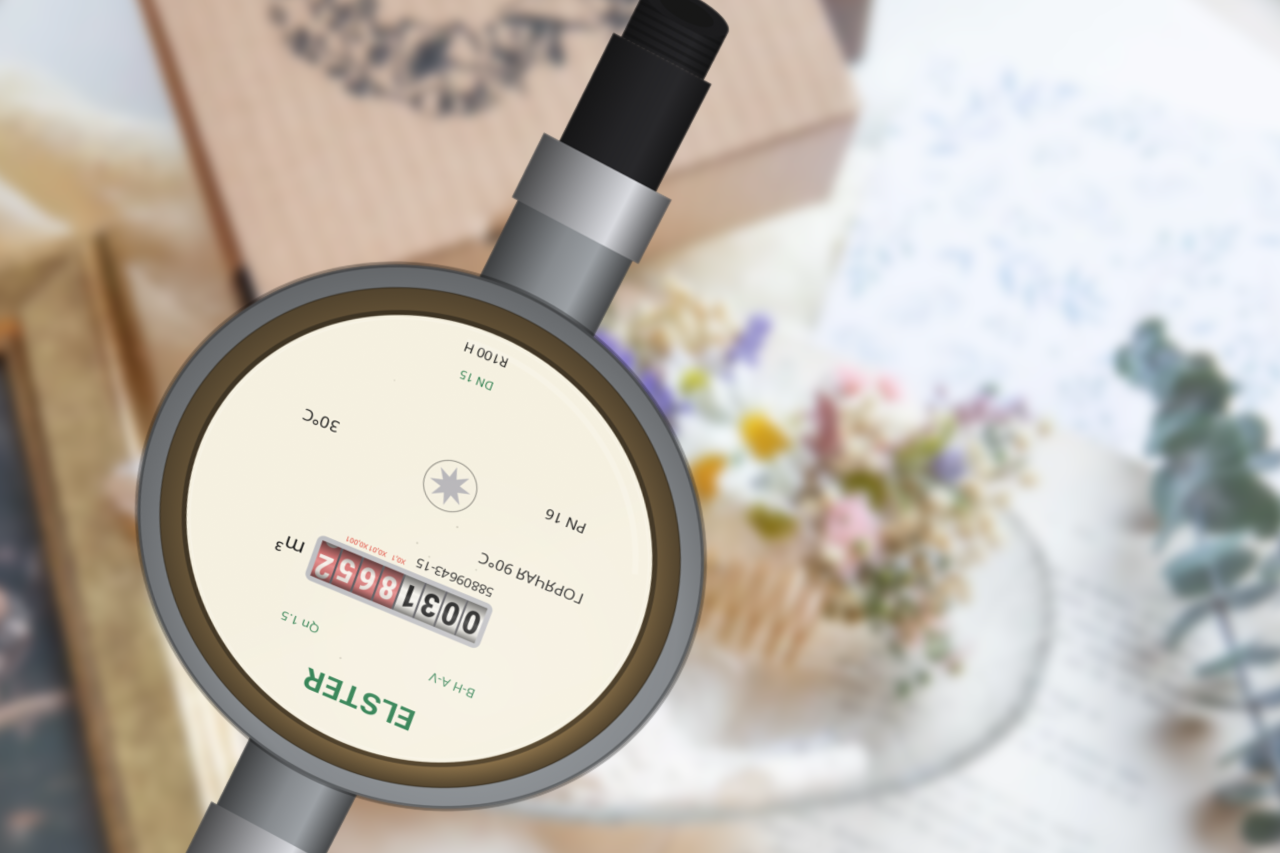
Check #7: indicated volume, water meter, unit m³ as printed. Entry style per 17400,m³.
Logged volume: 31.8652,m³
